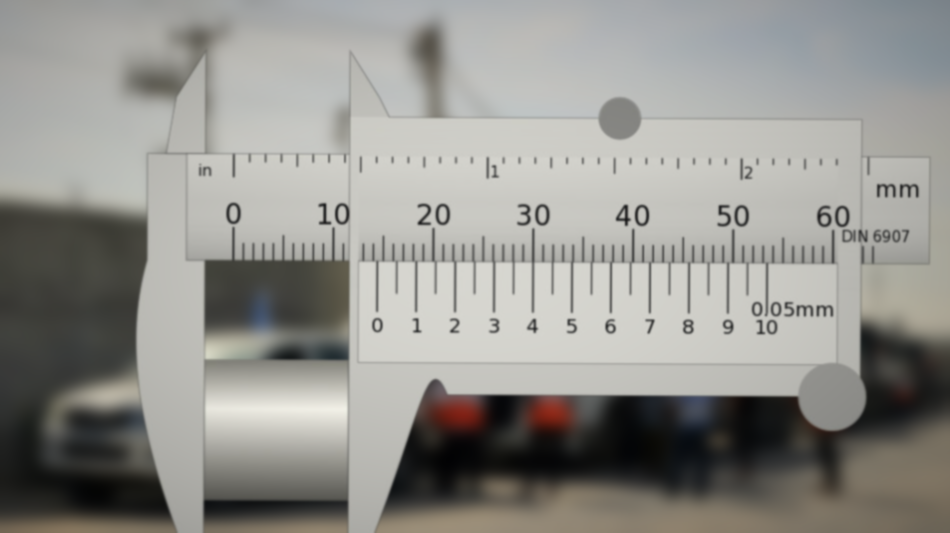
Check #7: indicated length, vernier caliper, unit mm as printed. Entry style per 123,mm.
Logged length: 14.4,mm
